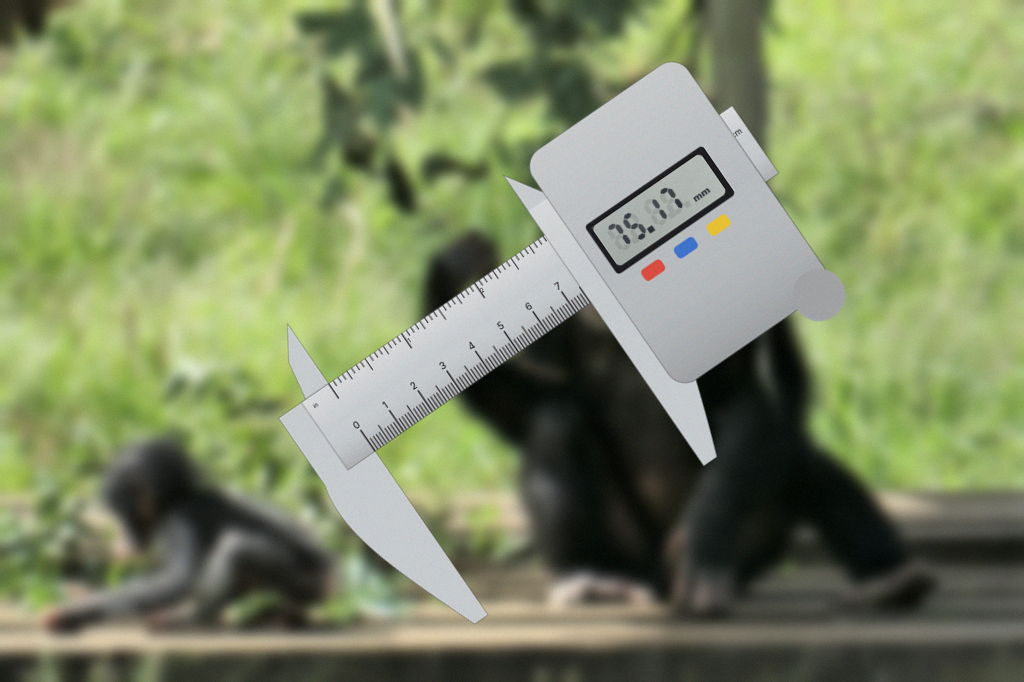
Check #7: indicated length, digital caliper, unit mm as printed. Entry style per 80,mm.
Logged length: 75.17,mm
